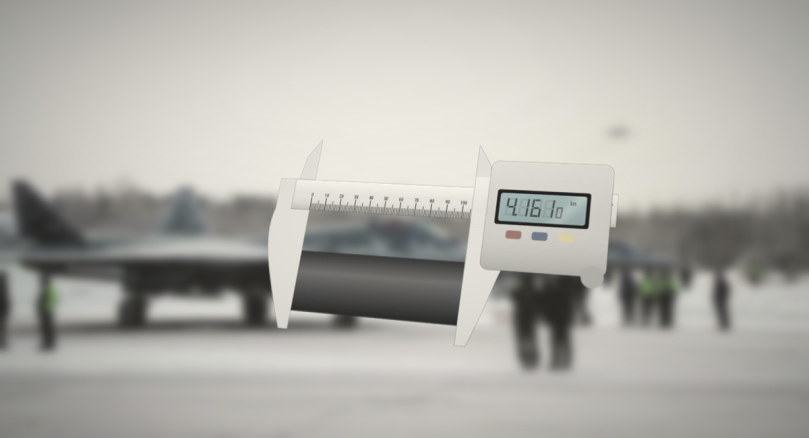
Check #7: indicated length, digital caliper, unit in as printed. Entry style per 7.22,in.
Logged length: 4.1610,in
